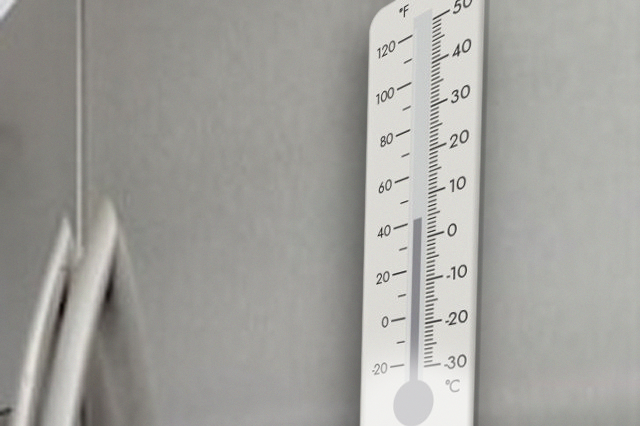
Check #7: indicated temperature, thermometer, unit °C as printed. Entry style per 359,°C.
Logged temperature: 5,°C
